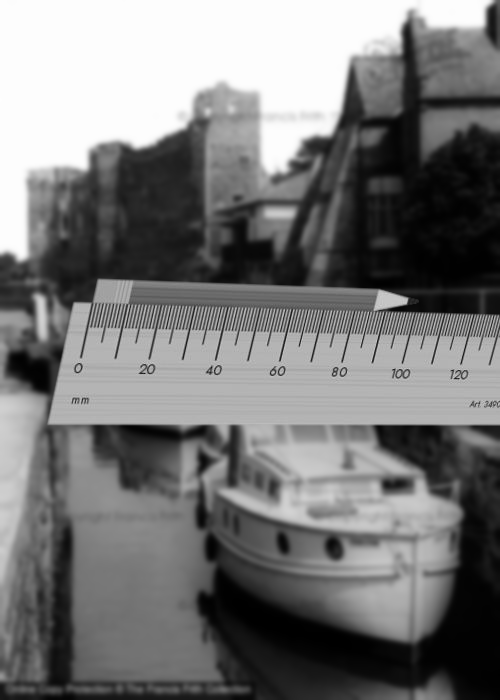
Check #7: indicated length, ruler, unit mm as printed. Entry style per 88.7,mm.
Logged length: 100,mm
